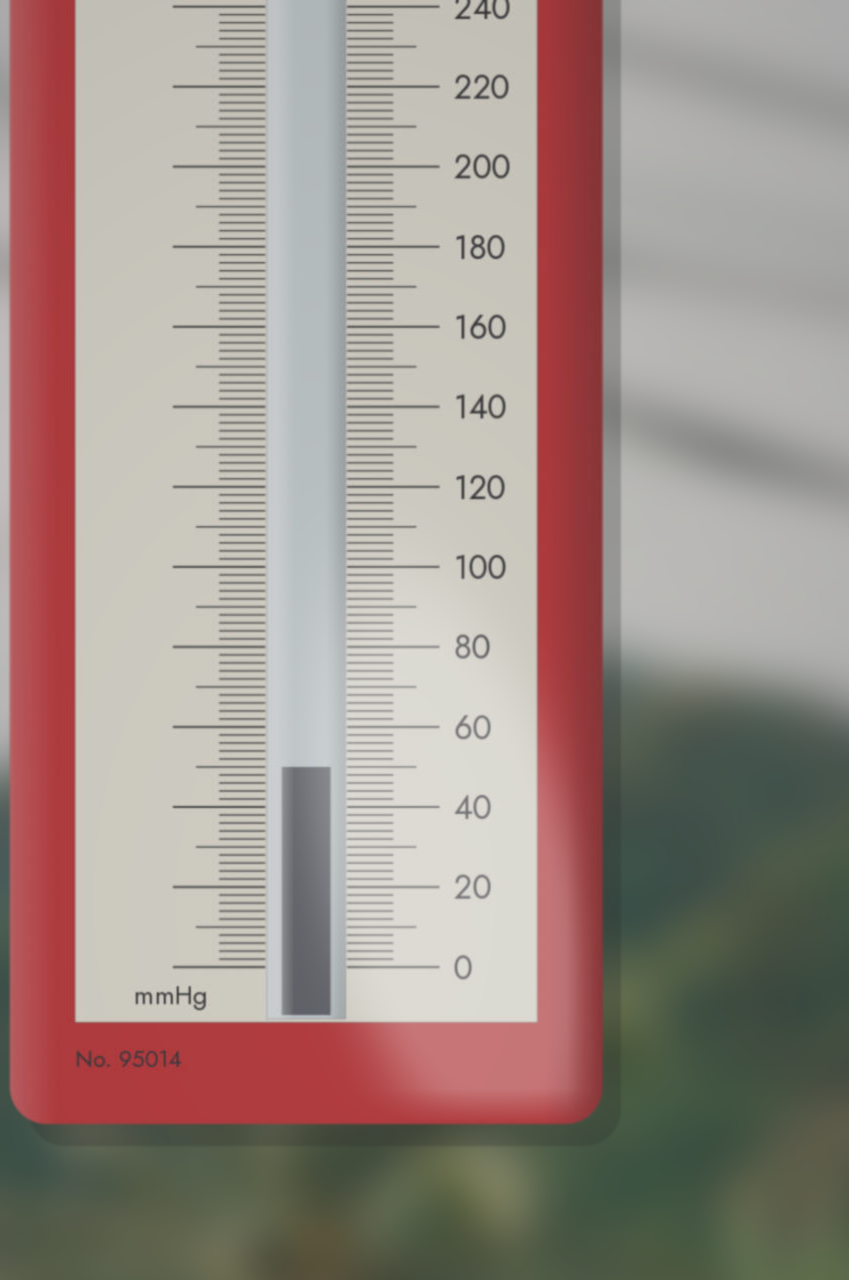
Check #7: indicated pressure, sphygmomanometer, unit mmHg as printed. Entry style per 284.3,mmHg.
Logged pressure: 50,mmHg
